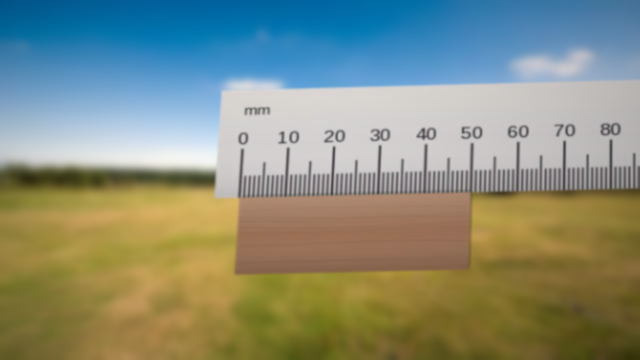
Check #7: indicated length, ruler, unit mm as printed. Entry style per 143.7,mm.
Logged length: 50,mm
